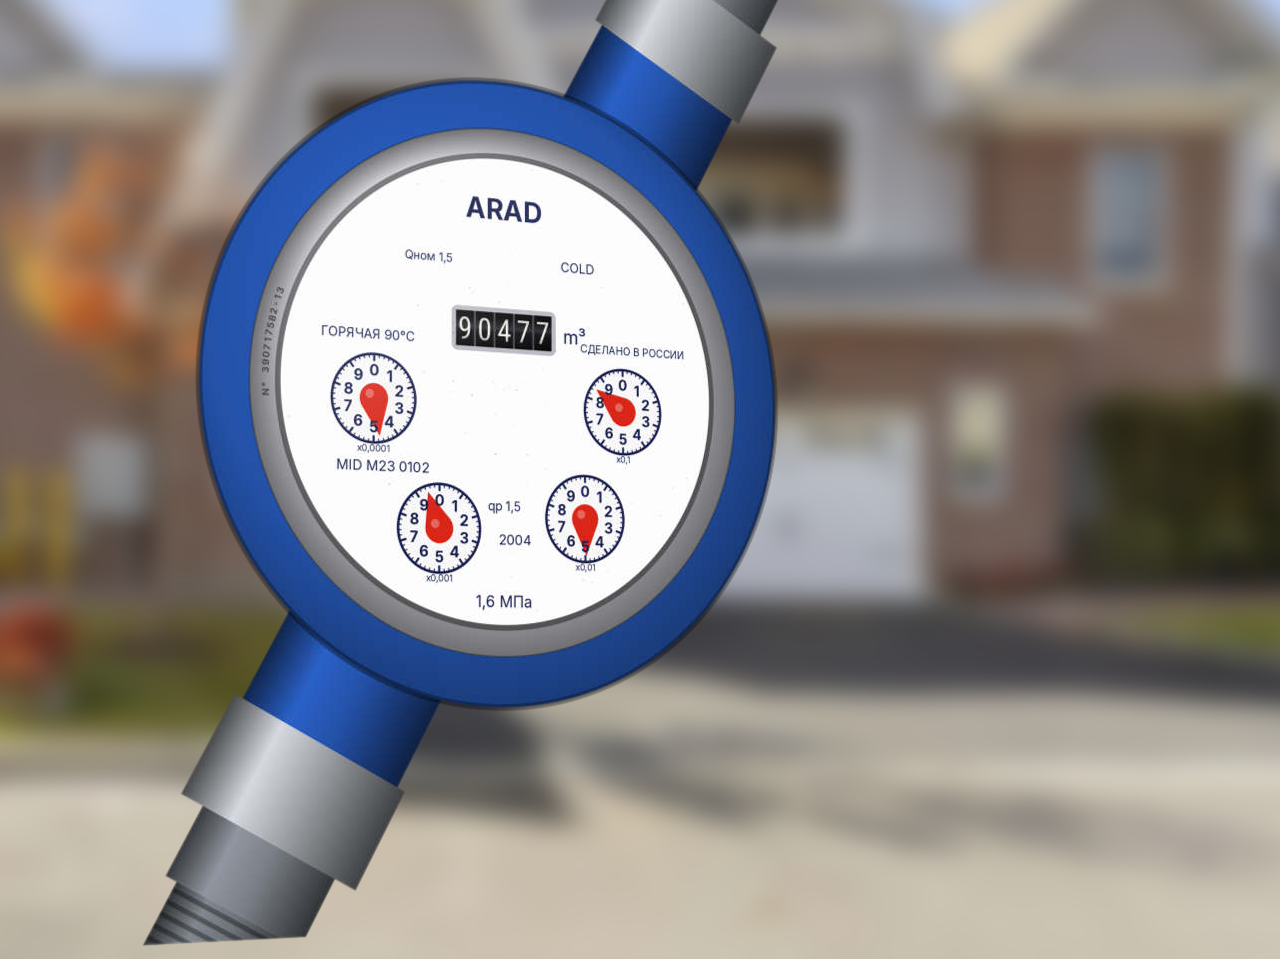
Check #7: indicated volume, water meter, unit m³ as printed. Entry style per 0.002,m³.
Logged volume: 90477.8494,m³
